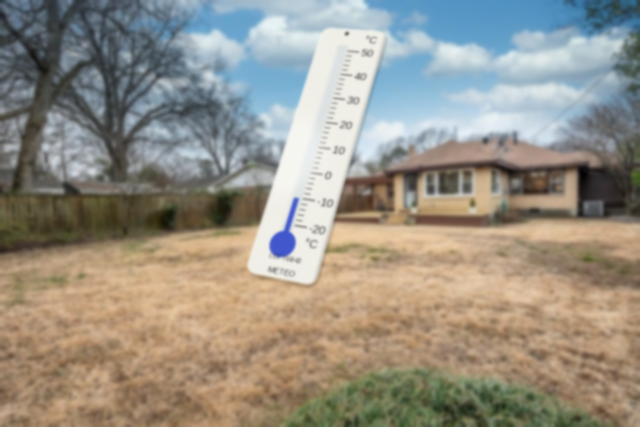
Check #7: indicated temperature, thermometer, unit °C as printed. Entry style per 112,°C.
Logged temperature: -10,°C
